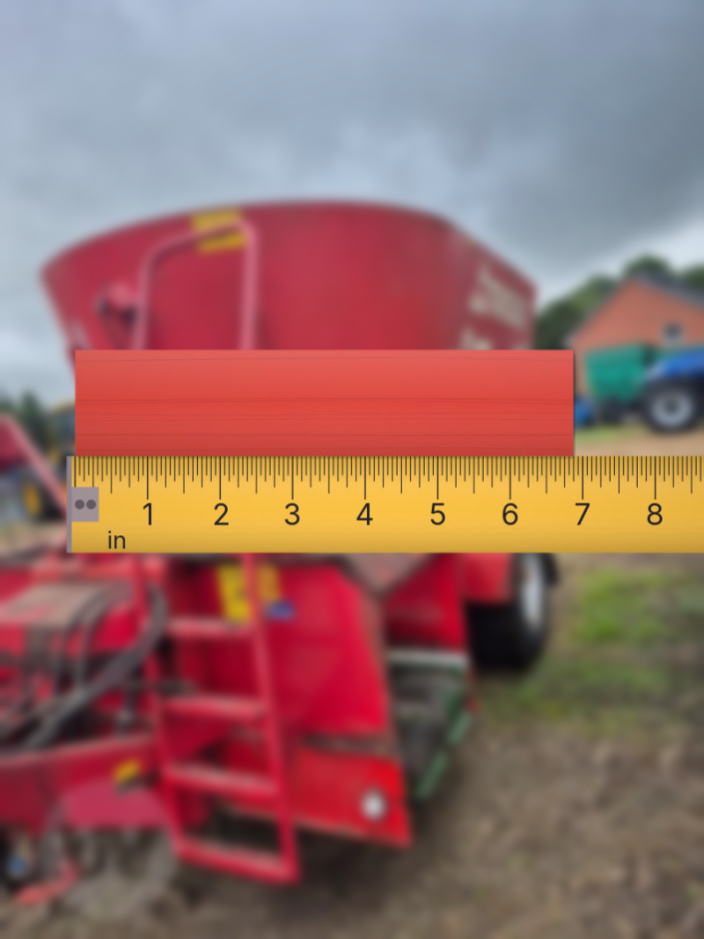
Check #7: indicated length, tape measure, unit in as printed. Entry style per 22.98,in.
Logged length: 6.875,in
